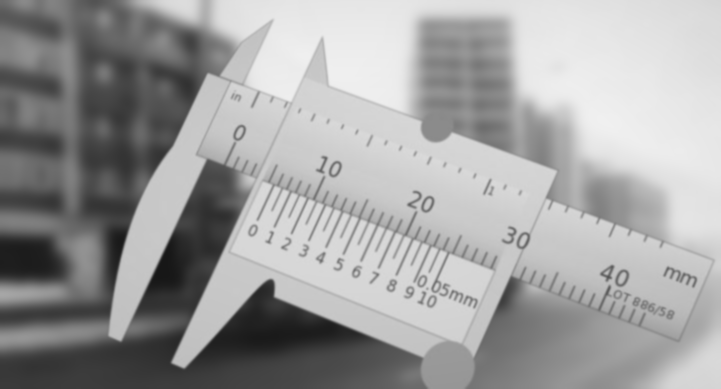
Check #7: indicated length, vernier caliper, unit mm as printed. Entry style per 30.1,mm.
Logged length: 5.6,mm
